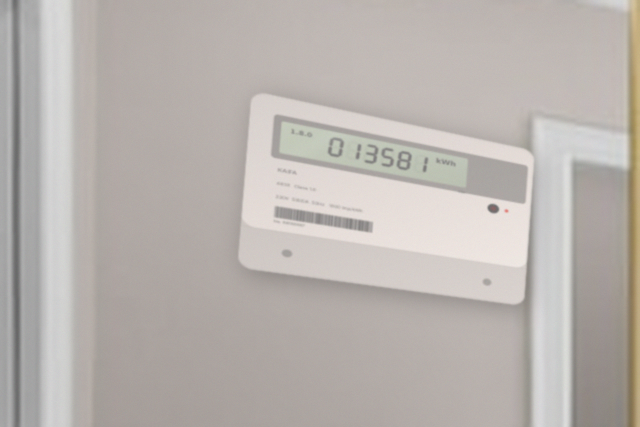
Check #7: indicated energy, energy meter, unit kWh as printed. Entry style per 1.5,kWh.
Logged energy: 13581,kWh
